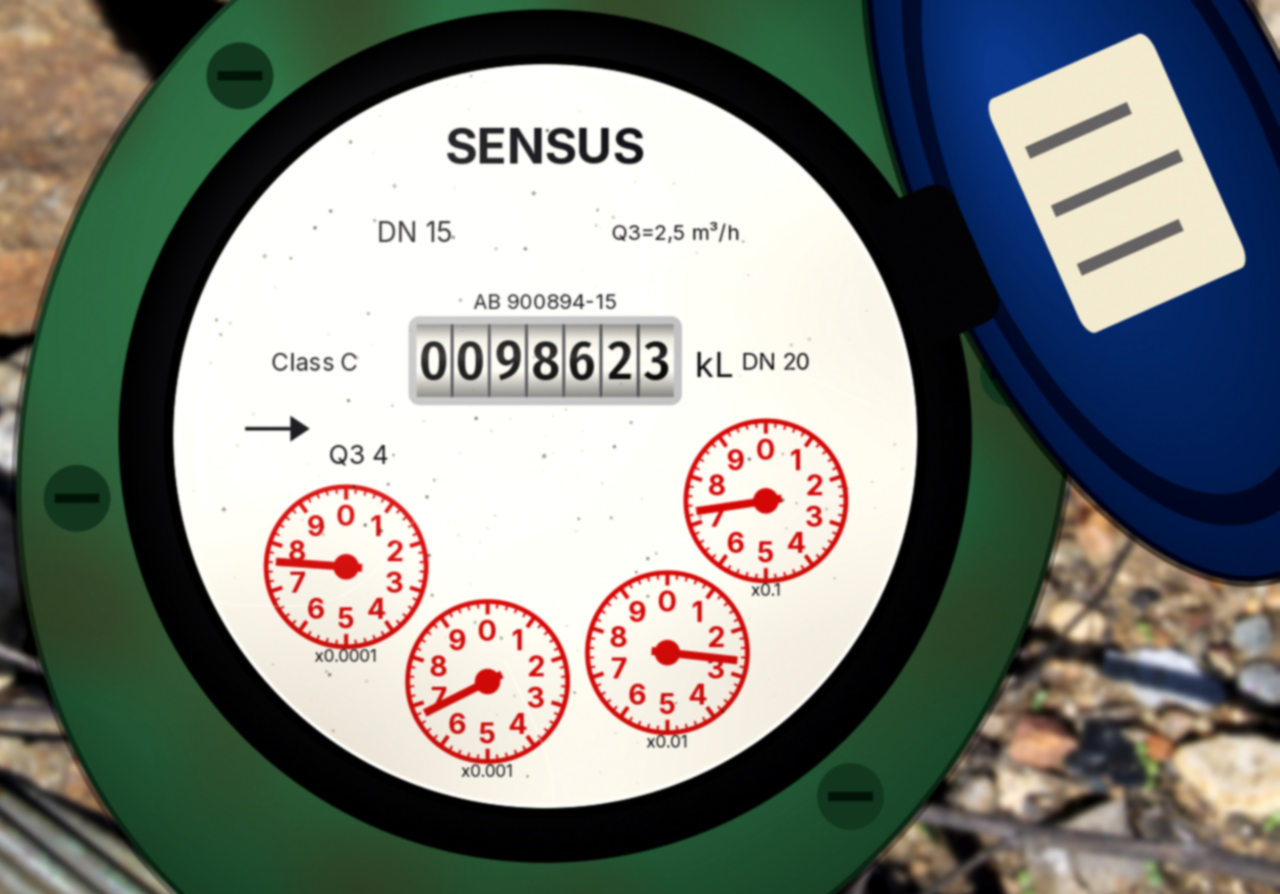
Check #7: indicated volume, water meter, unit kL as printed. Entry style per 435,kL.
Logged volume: 98623.7267,kL
